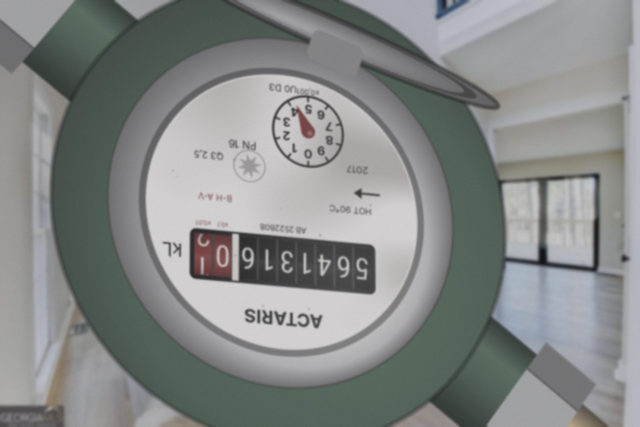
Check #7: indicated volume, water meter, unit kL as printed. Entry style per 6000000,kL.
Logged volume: 5641316.014,kL
